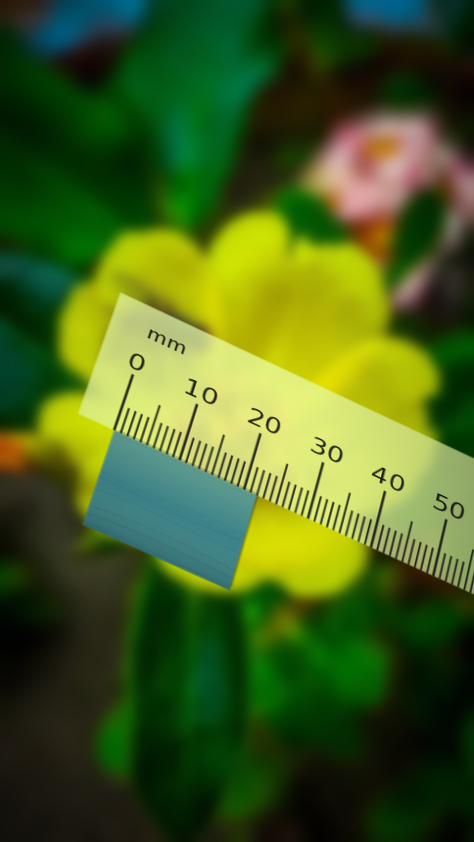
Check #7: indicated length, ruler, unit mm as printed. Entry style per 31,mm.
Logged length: 22,mm
